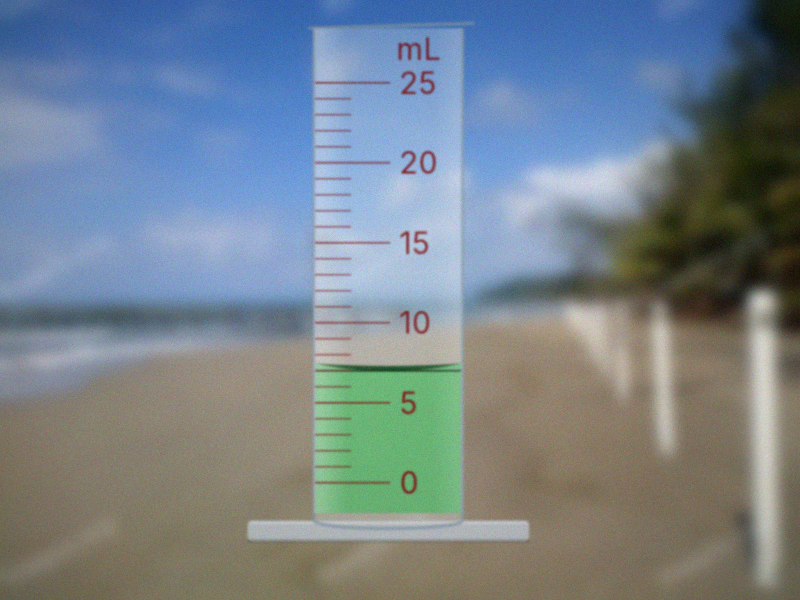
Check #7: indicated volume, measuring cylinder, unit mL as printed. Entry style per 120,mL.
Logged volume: 7,mL
